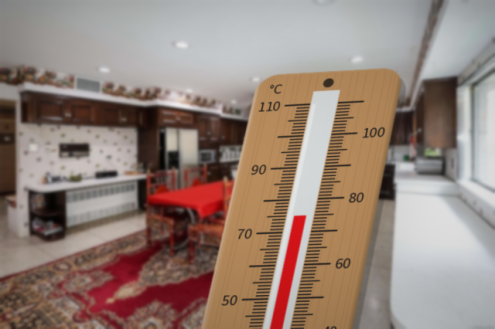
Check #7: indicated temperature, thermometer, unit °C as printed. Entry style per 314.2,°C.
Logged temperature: 75,°C
